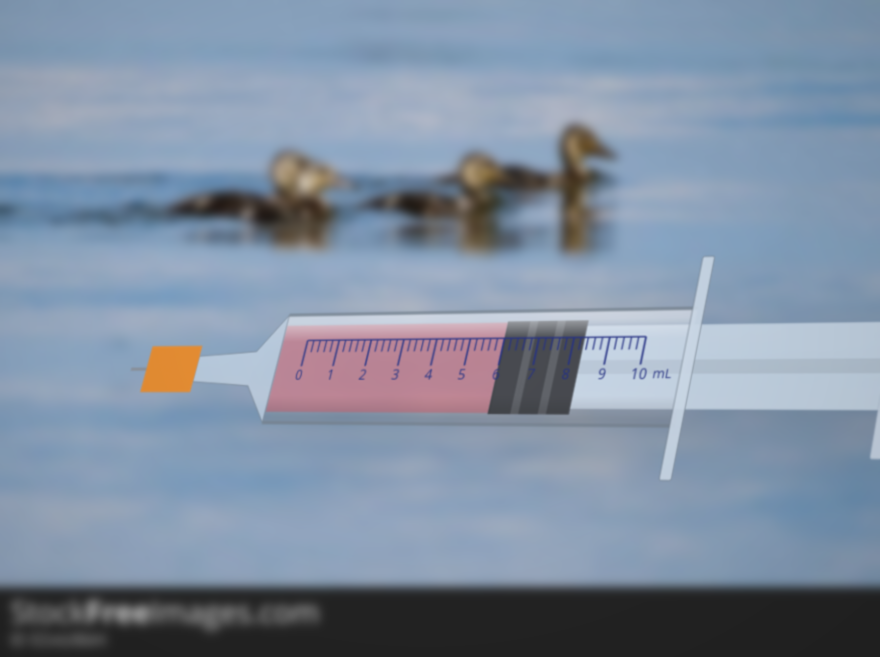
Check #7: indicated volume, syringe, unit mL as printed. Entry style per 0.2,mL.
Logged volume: 6,mL
